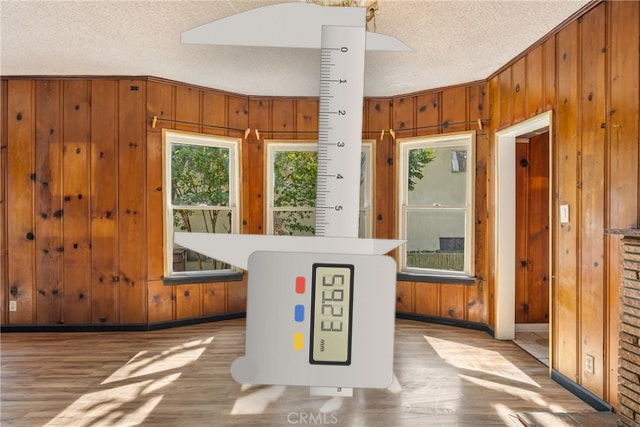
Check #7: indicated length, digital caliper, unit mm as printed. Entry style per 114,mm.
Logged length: 59.23,mm
